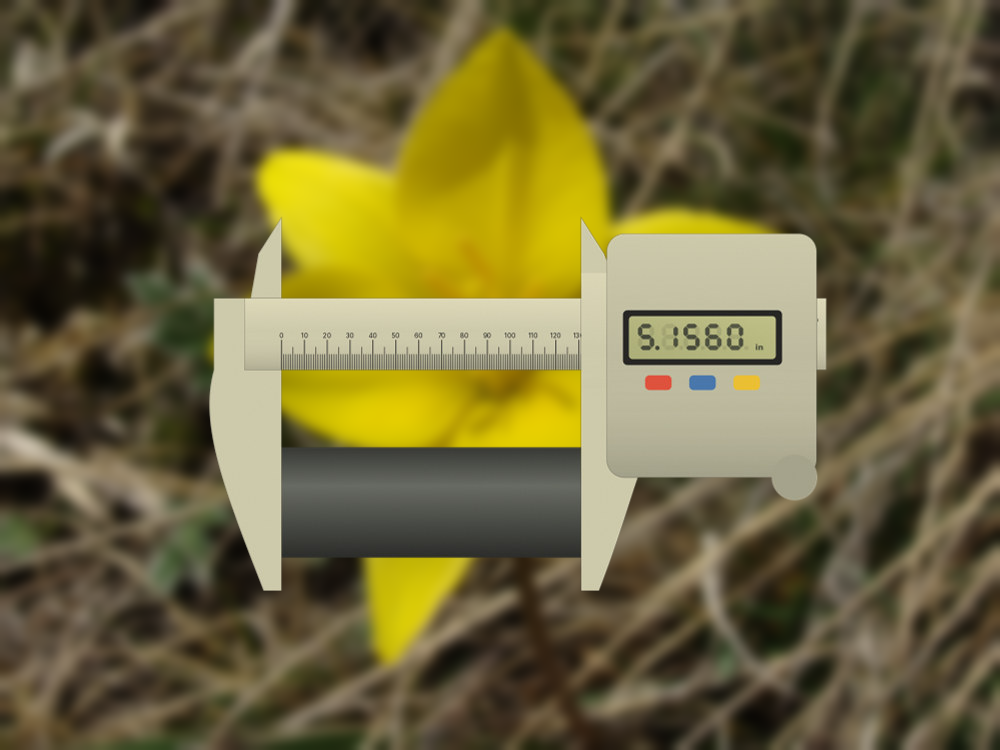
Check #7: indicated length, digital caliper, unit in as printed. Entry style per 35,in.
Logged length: 5.1560,in
